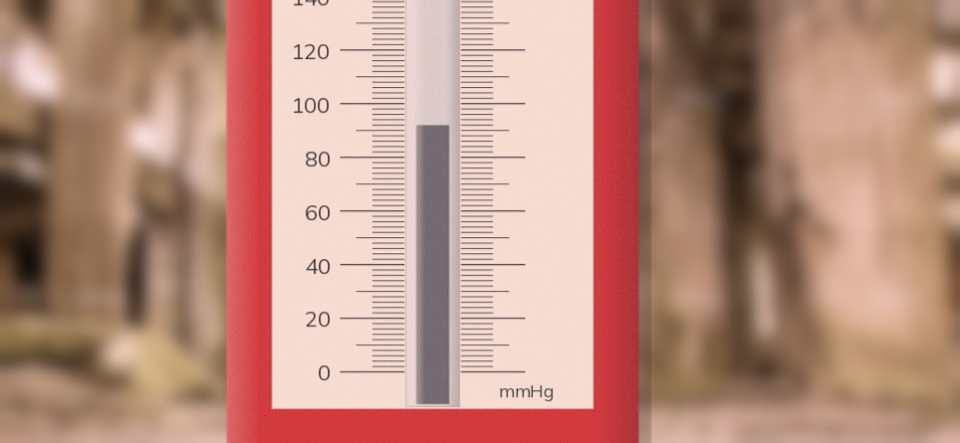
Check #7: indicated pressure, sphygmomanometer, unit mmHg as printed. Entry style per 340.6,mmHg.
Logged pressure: 92,mmHg
